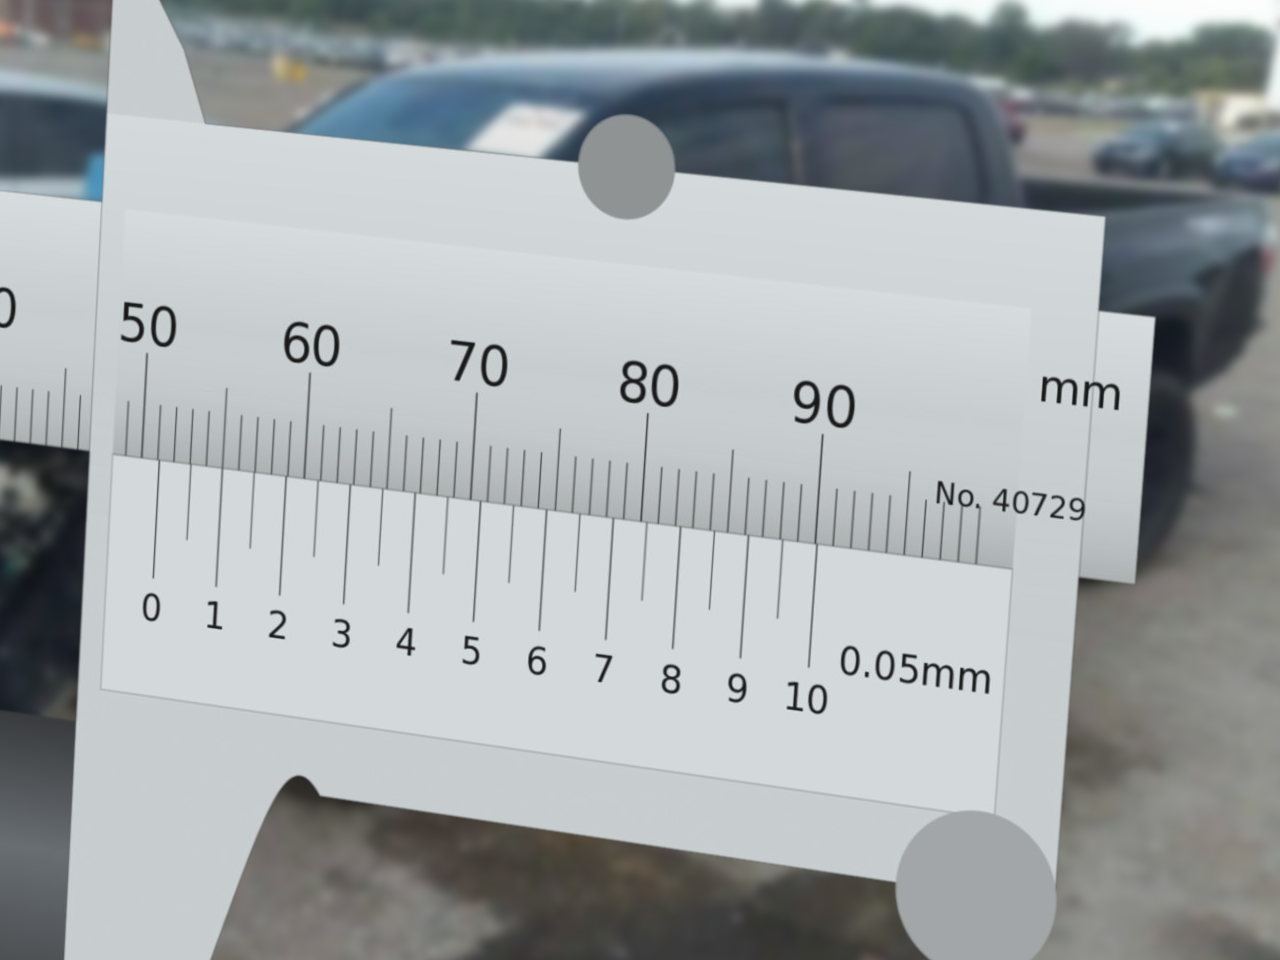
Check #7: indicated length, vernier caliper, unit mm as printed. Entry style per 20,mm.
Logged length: 51.1,mm
